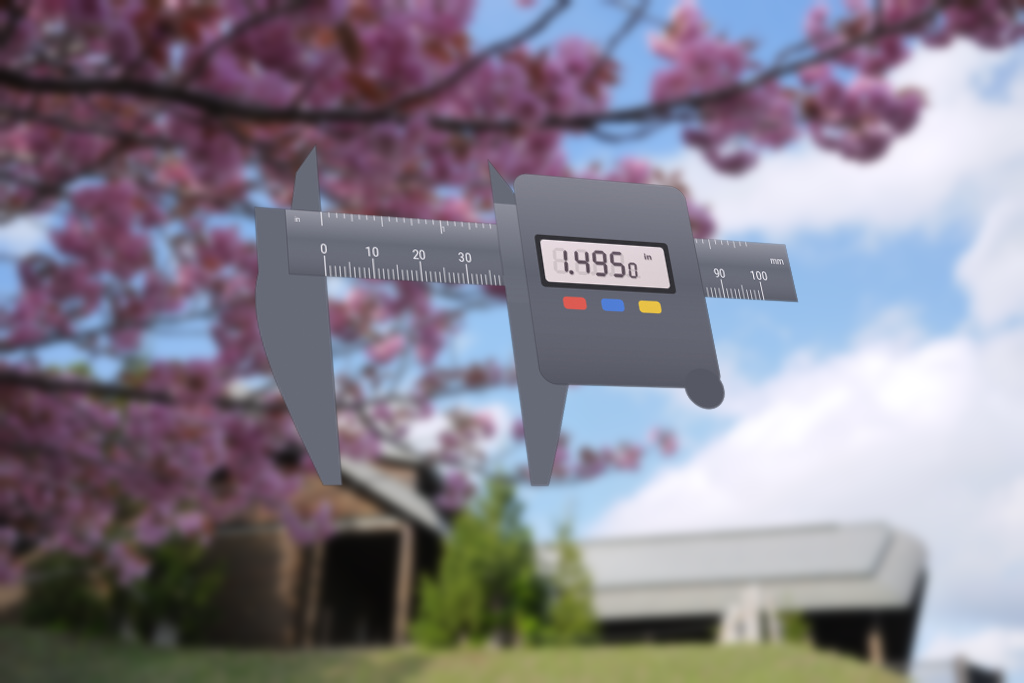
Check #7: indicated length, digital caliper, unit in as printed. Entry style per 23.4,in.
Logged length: 1.4950,in
